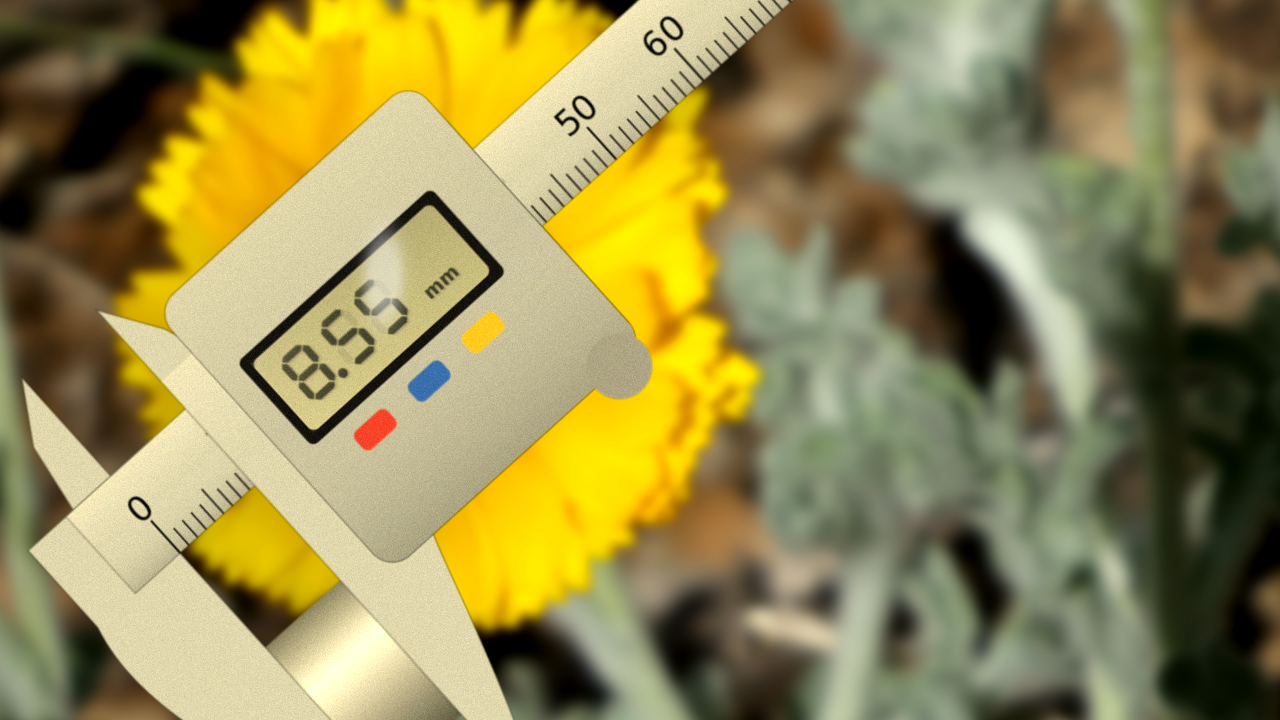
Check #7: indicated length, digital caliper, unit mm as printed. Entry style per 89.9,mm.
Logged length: 8.55,mm
